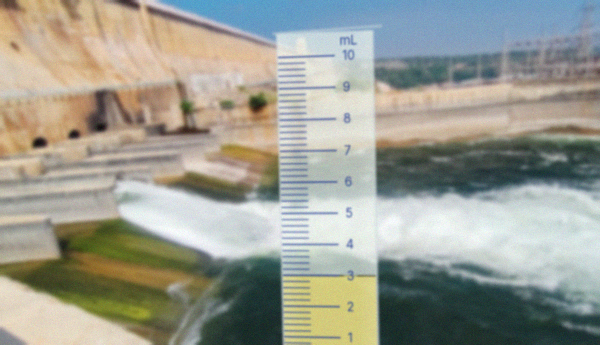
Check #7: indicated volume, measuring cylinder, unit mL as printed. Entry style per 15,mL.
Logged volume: 3,mL
